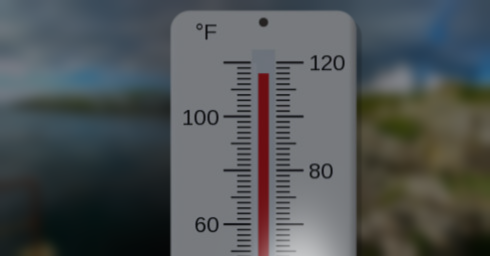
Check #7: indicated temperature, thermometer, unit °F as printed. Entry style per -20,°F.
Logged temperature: 116,°F
